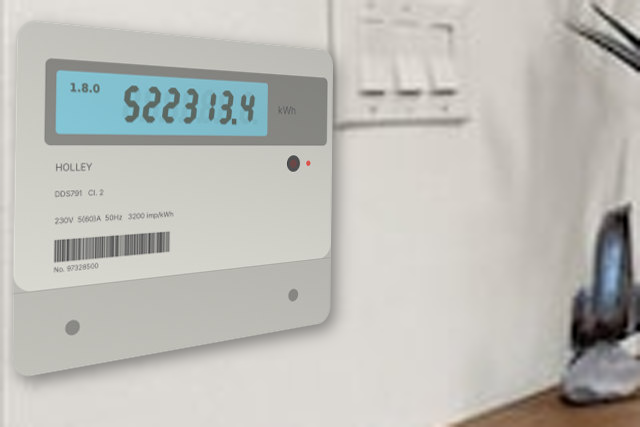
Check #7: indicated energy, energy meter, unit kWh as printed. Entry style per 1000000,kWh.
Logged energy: 522313.4,kWh
